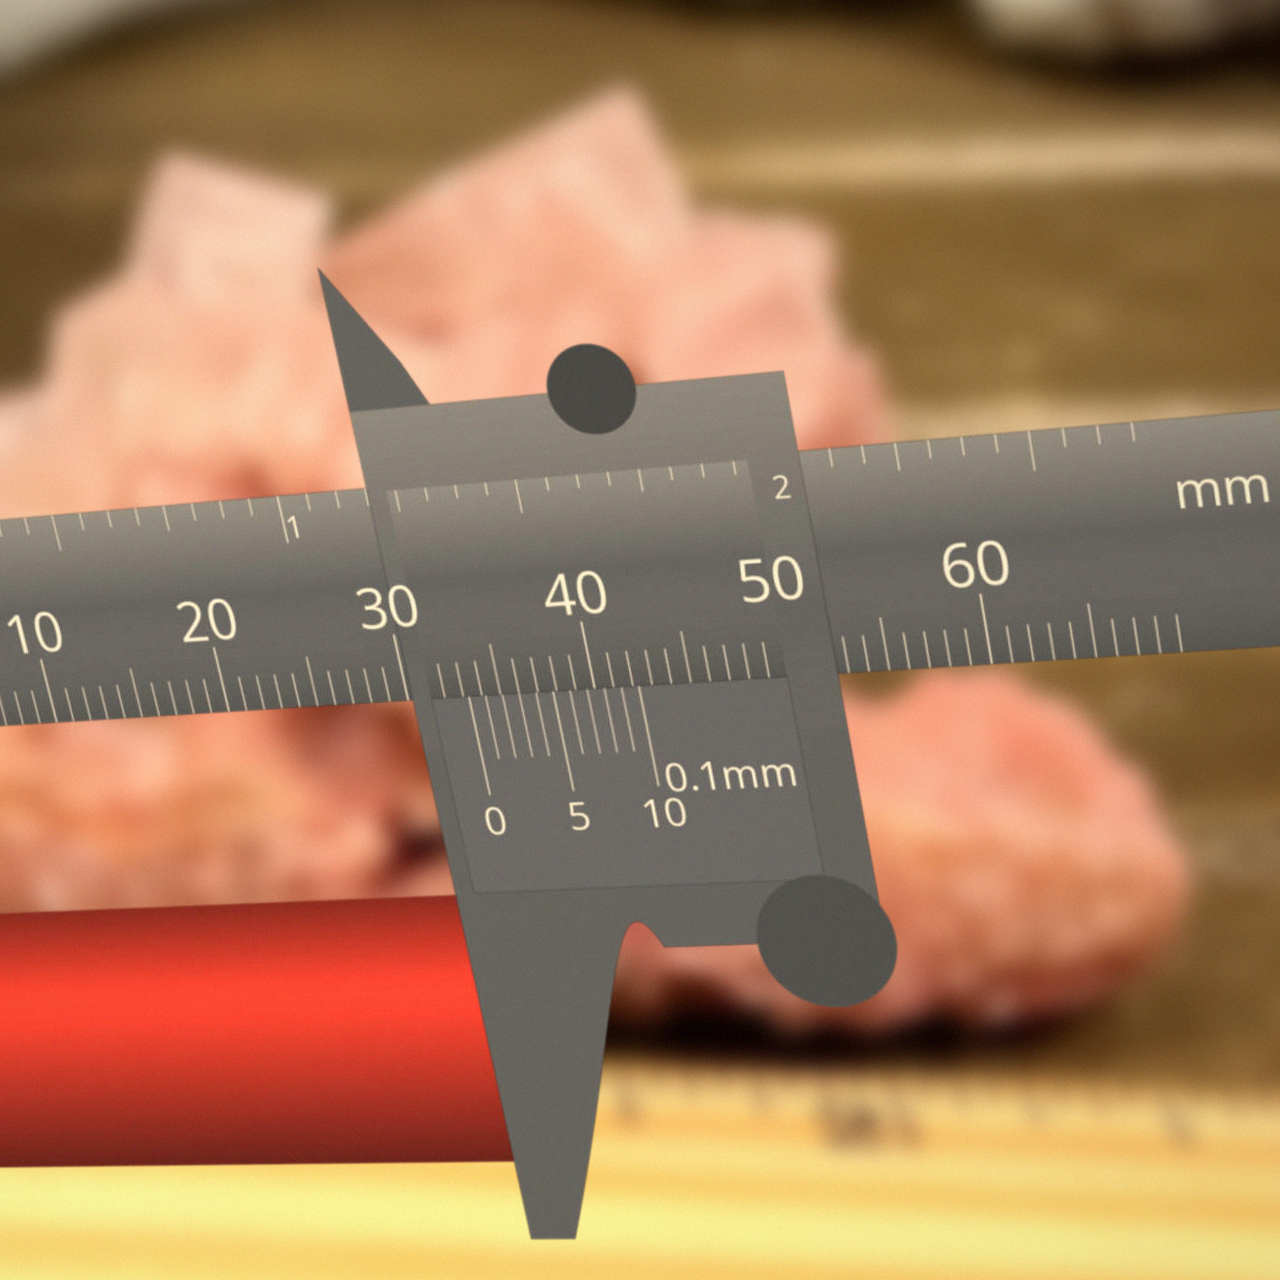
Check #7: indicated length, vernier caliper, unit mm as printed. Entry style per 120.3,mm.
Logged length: 33.3,mm
